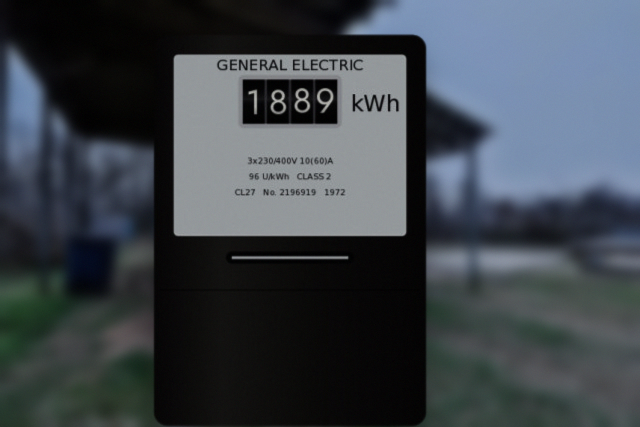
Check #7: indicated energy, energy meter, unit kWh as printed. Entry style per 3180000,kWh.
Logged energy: 1889,kWh
